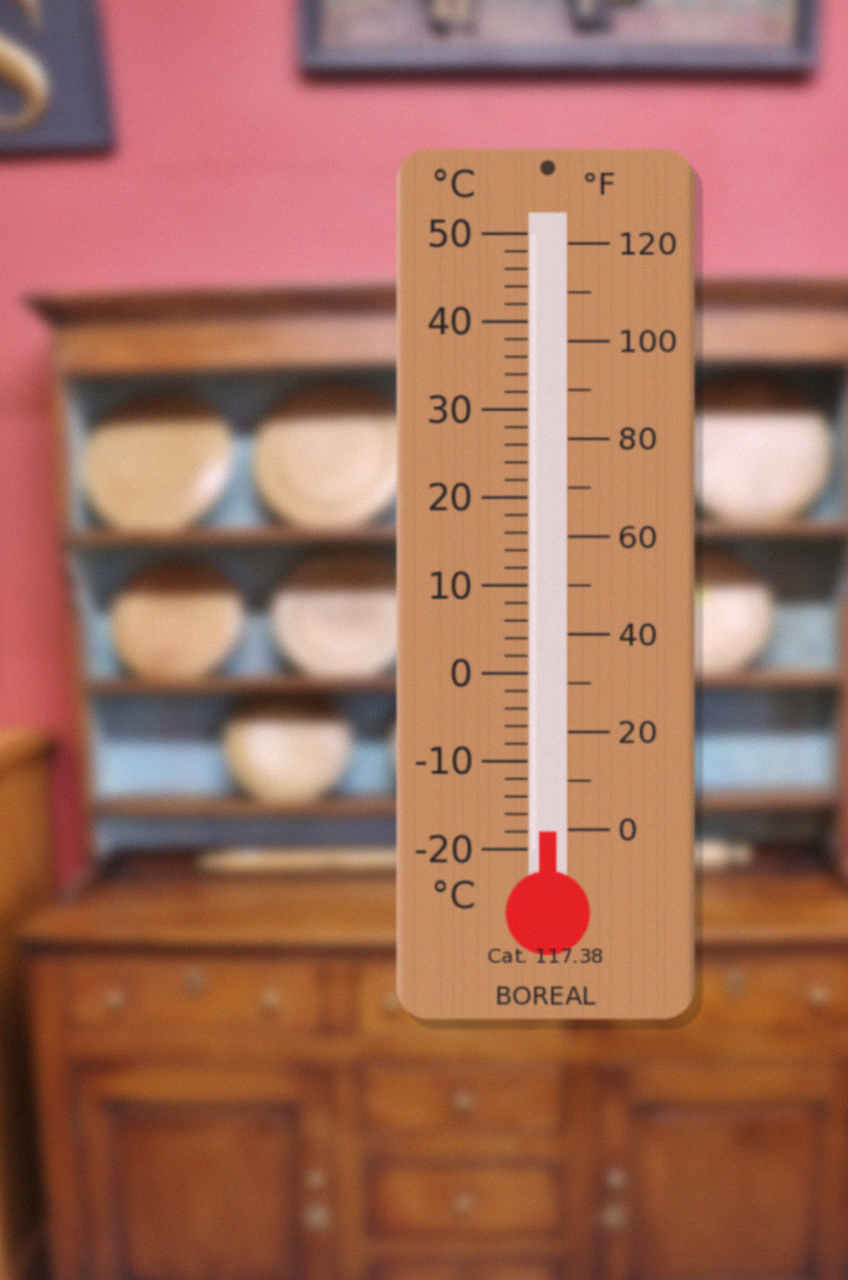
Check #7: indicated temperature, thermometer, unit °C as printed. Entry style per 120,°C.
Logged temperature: -18,°C
